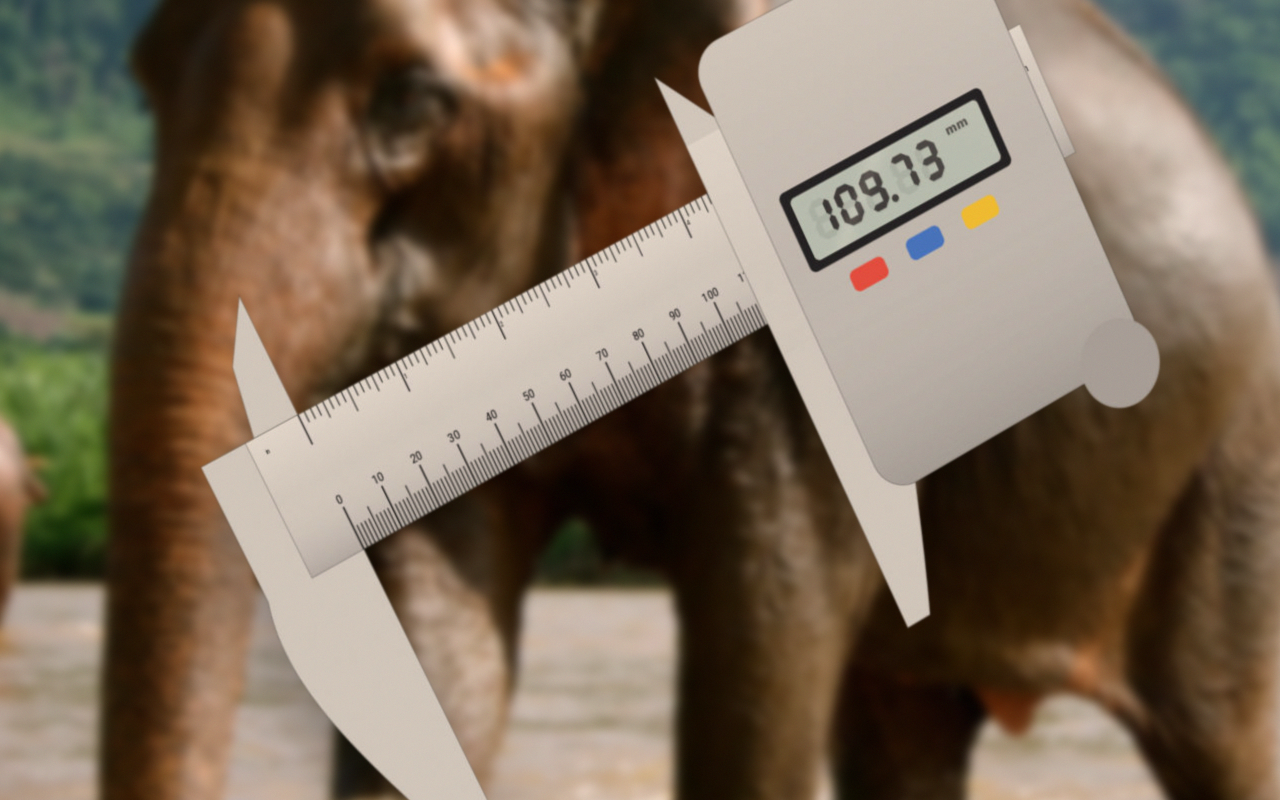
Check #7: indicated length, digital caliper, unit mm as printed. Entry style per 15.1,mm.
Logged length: 109.73,mm
